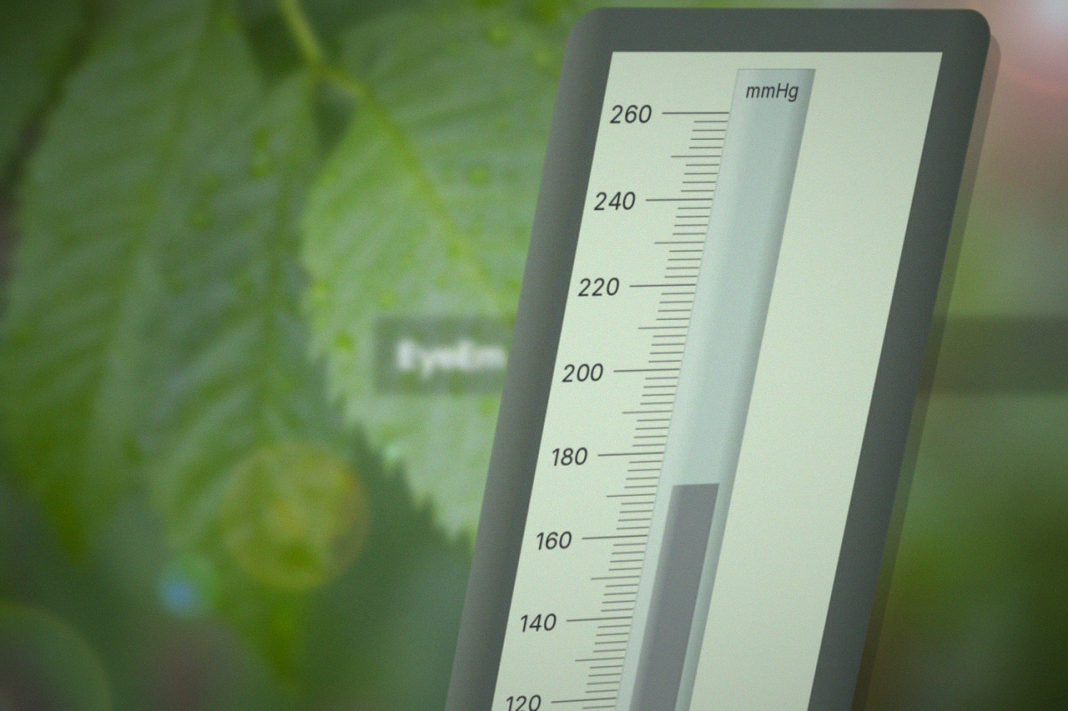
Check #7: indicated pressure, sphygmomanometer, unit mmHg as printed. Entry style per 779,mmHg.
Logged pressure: 172,mmHg
